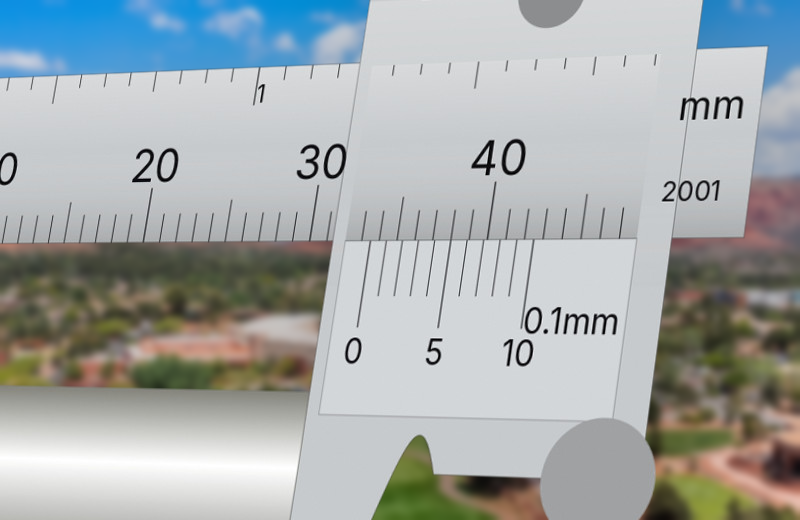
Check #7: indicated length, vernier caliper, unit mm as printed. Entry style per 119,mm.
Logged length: 33.5,mm
